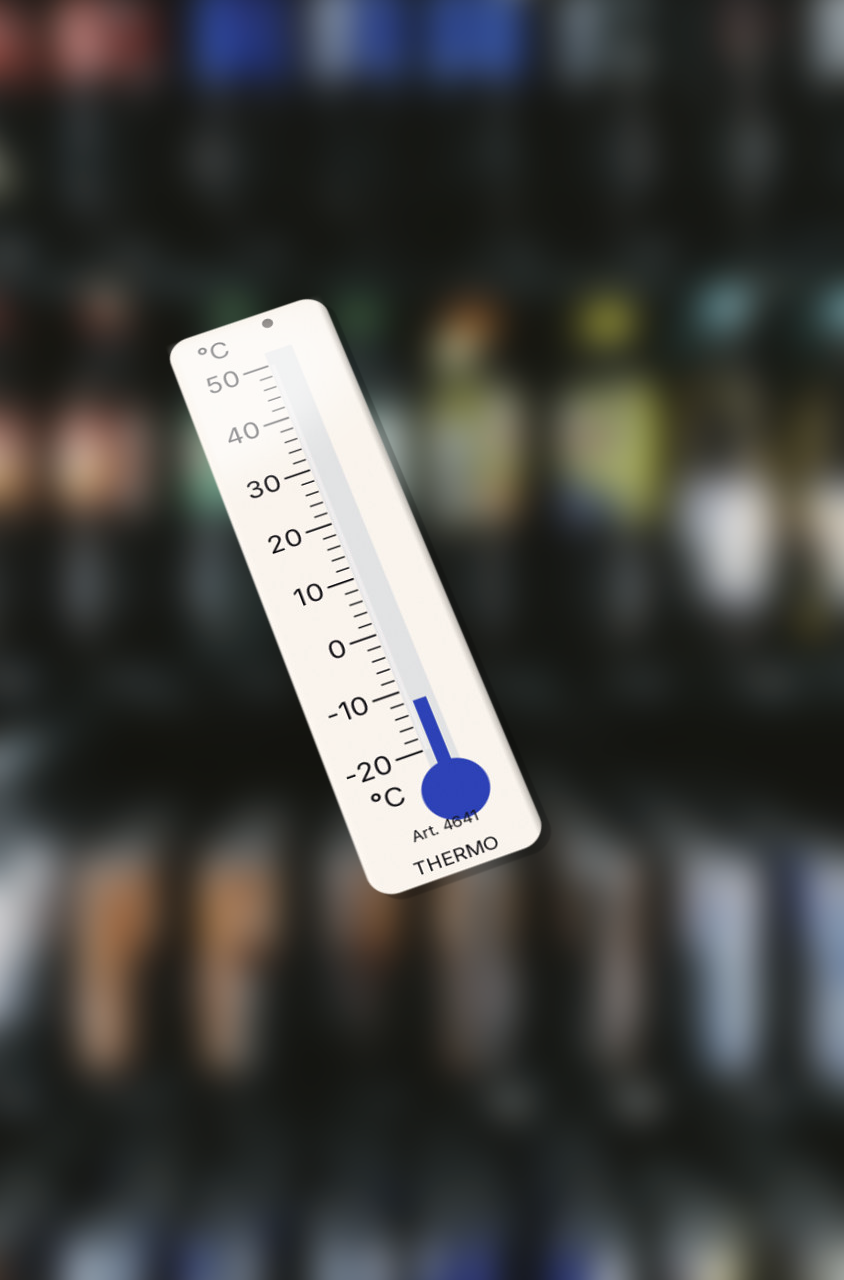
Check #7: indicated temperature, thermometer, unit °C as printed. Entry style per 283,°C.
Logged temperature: -12,°C
